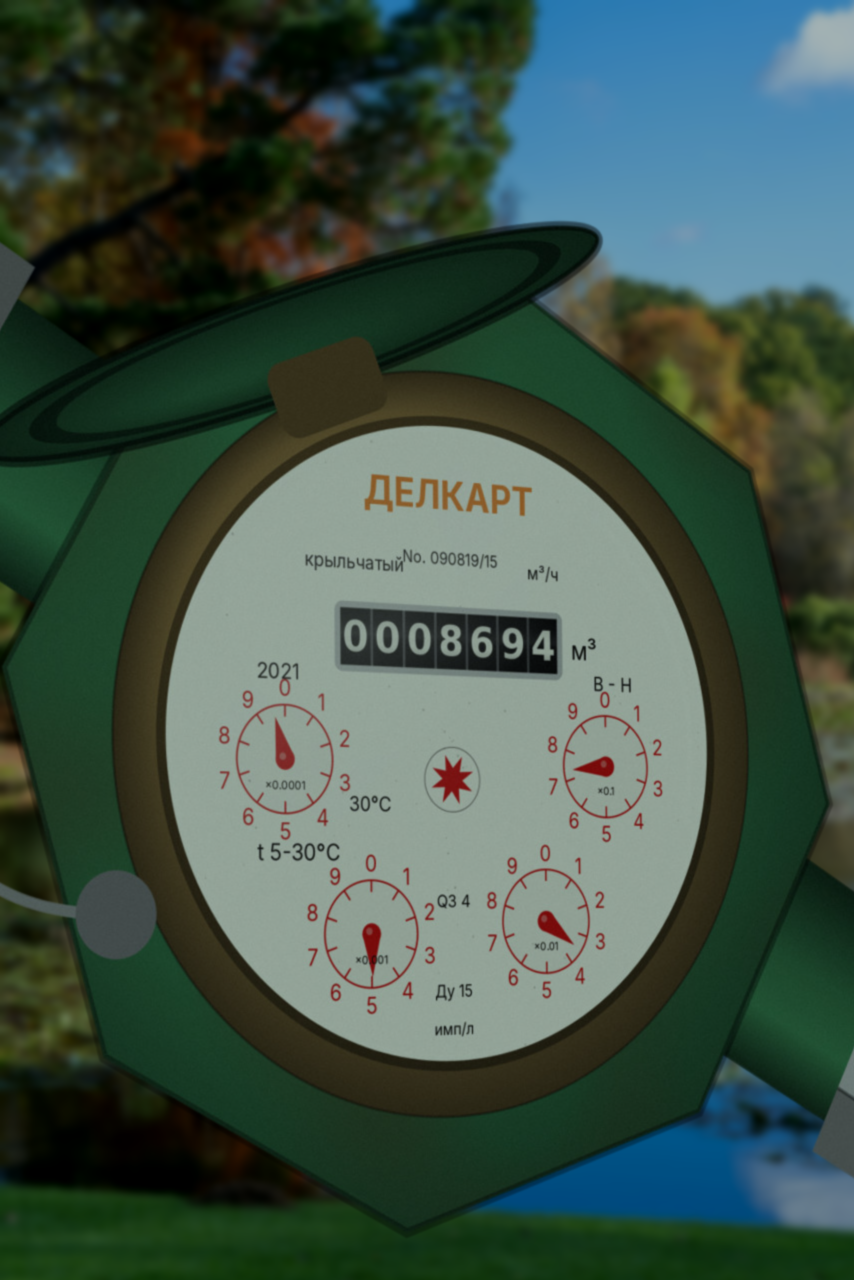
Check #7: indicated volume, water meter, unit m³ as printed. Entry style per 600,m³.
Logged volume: 8694.7349,m³
